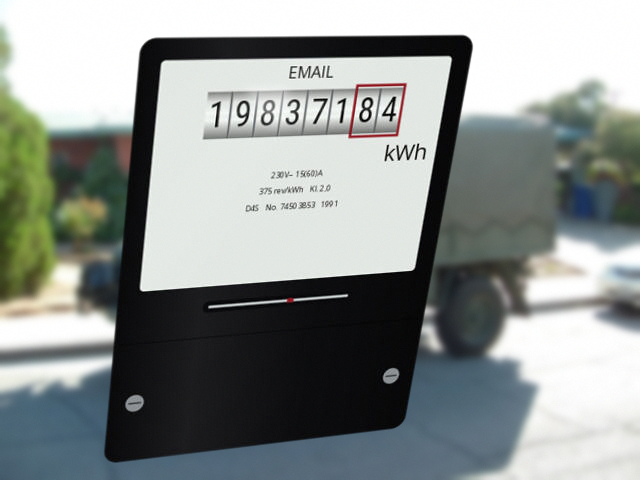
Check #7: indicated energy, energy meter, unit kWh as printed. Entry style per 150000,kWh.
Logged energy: 198371.84,kWh
